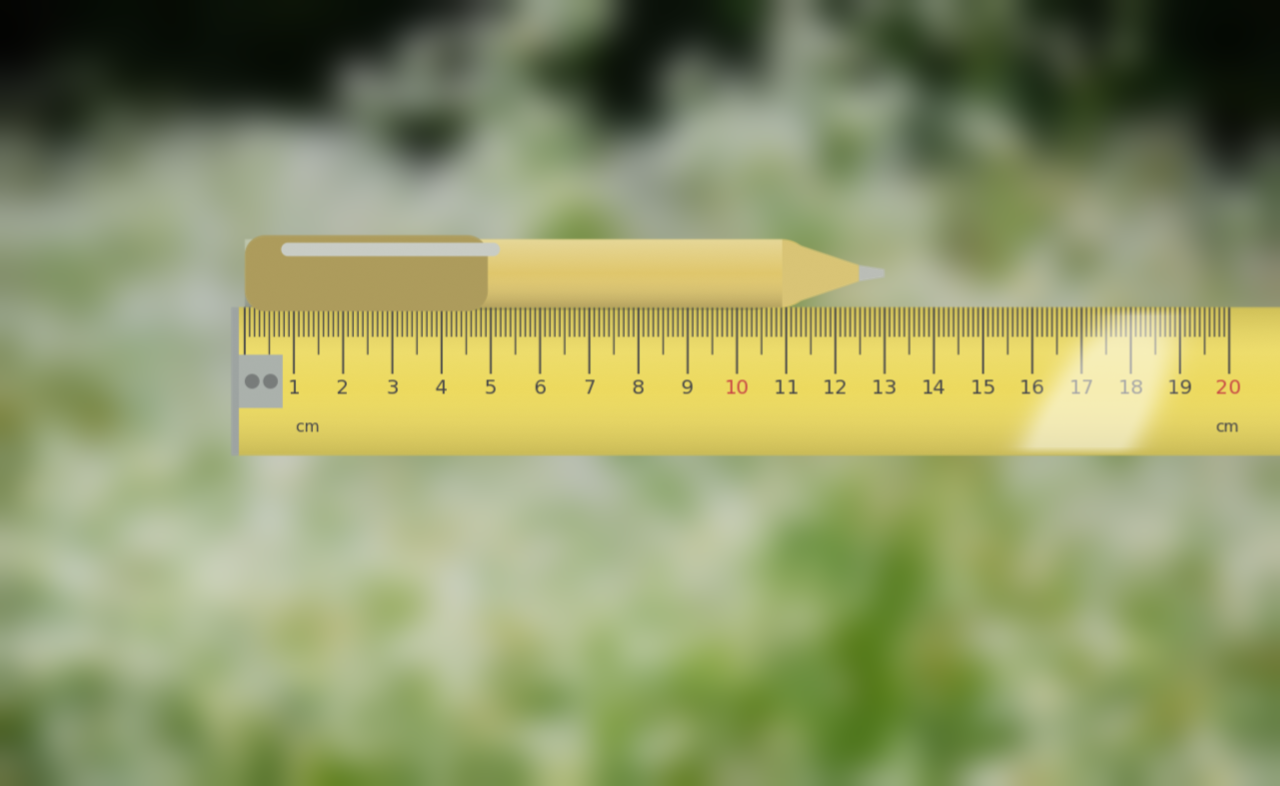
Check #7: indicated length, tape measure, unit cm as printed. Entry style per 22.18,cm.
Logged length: 13,cm
